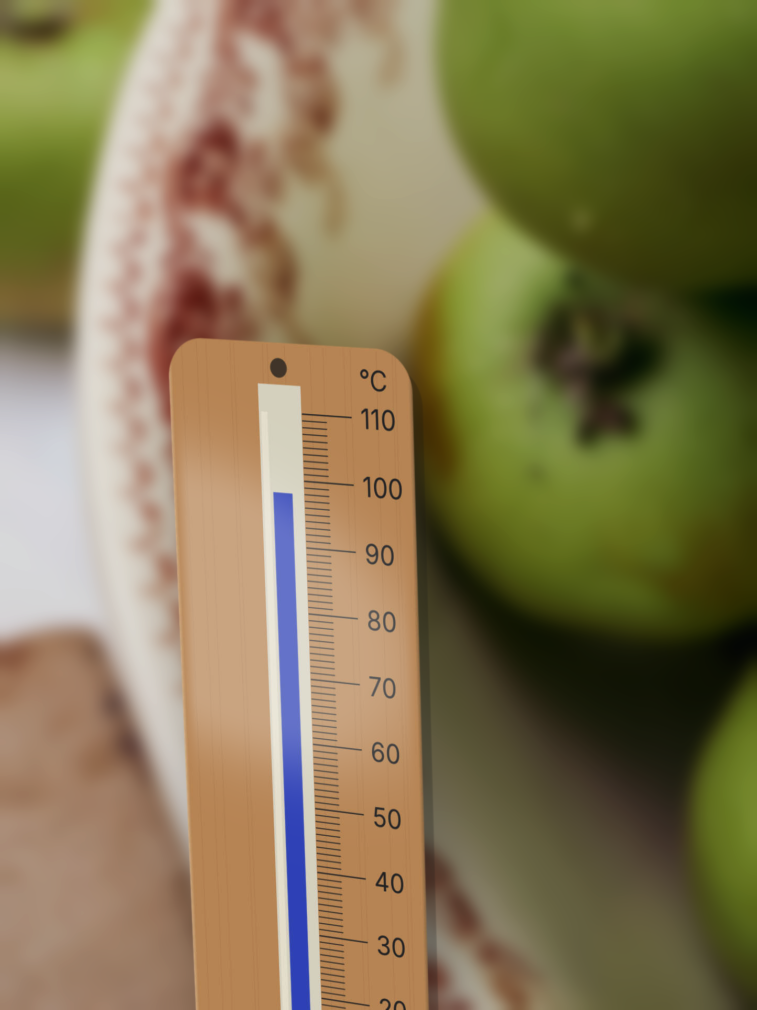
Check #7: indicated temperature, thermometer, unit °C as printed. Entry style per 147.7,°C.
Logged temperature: 98,°C
